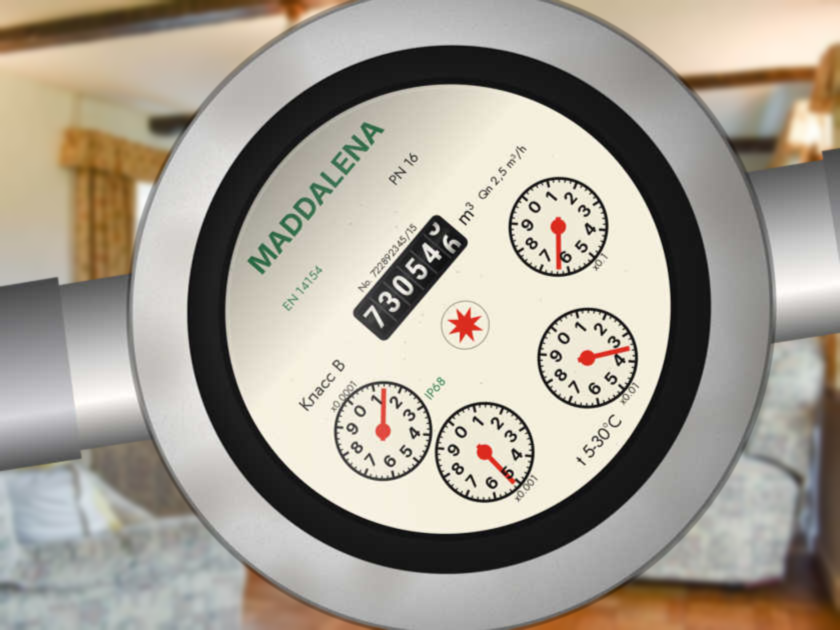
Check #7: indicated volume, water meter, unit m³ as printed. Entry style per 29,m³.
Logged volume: 730545.6351,m³
